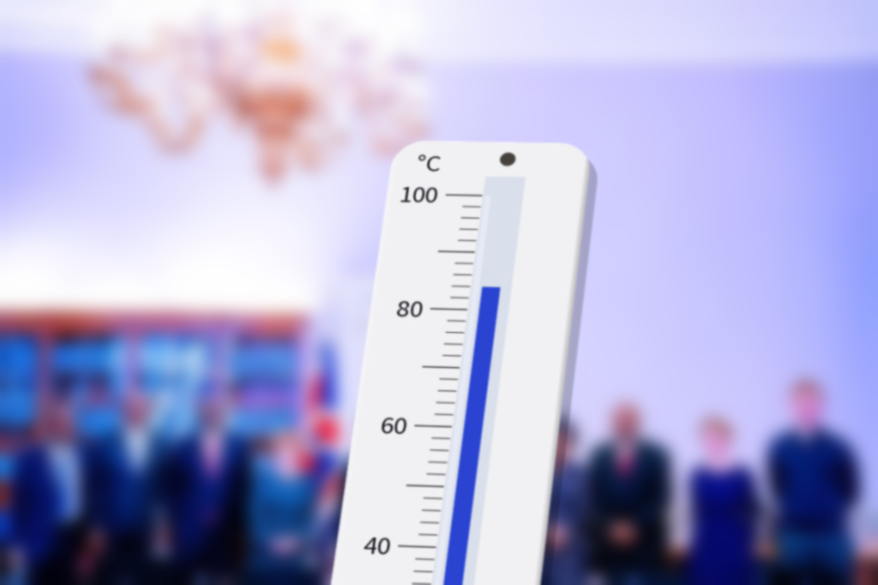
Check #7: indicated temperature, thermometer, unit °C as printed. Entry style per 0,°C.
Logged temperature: 84,°C
